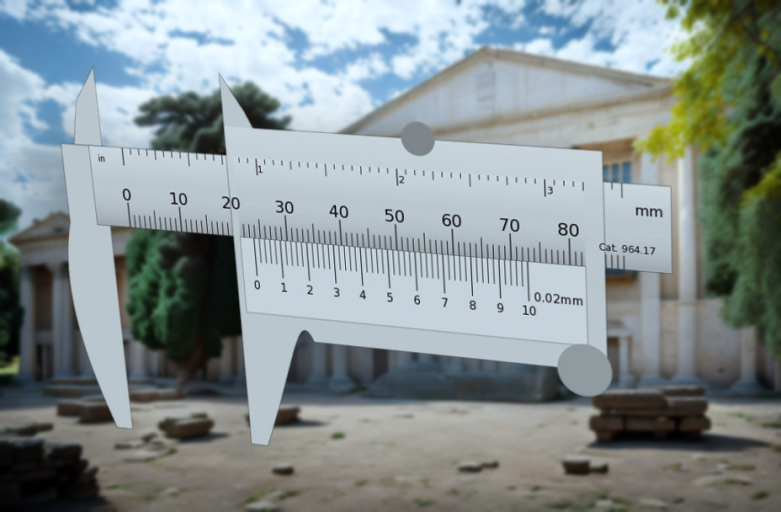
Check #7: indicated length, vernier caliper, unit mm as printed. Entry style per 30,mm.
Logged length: 23.8,mm
